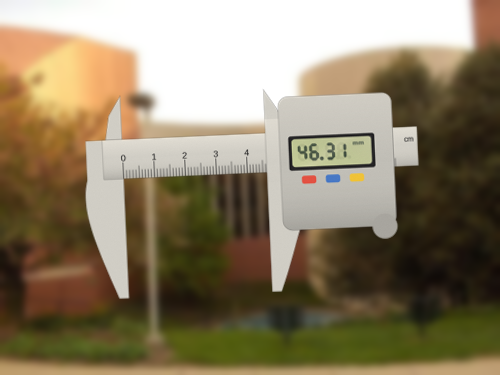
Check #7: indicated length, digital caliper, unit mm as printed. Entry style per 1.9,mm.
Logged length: 46.31,mm
